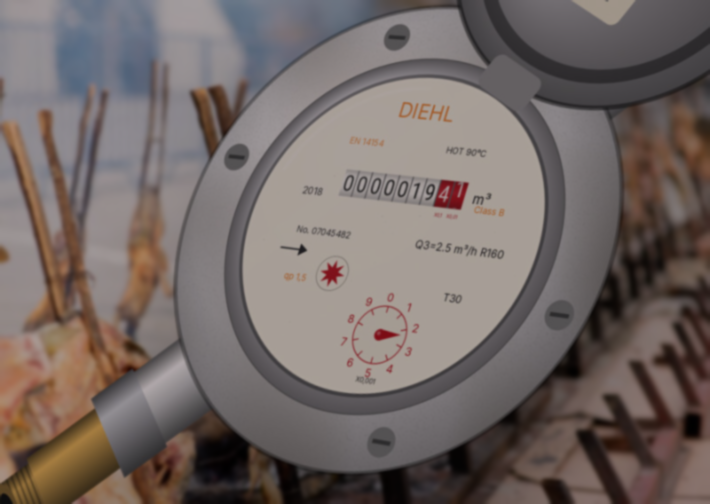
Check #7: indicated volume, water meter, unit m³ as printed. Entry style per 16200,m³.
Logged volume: 19.412,m³
